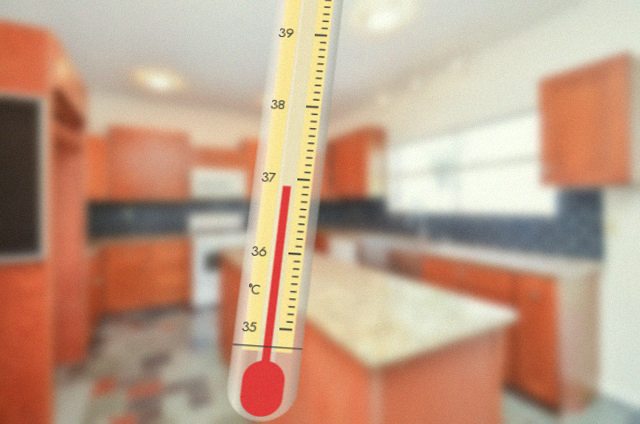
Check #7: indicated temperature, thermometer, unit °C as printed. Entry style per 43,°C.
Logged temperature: 36.9,°C
